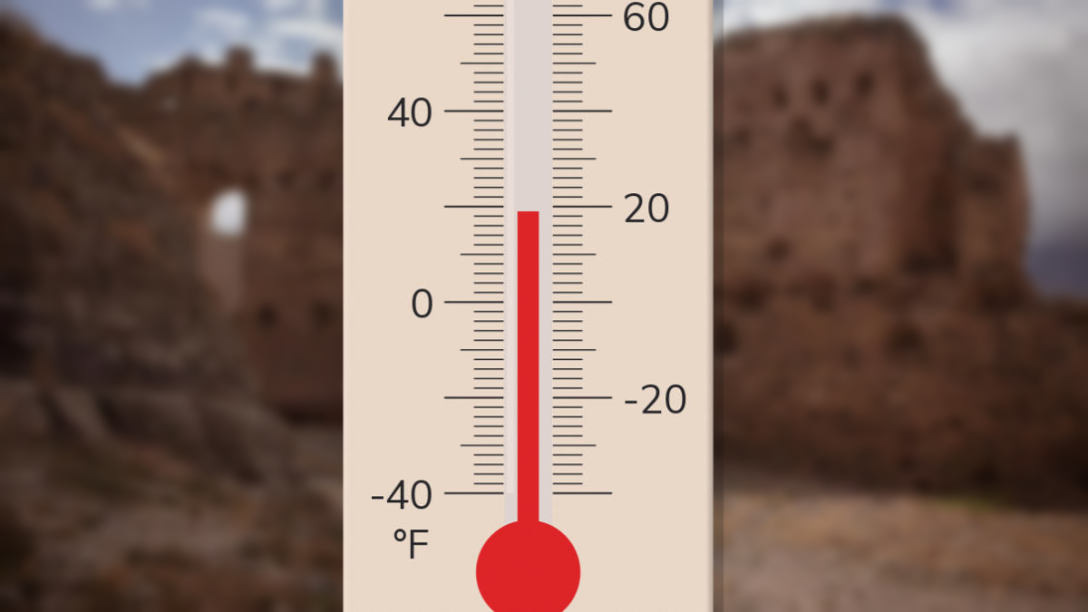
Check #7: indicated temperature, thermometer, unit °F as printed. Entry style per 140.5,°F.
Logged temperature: 19,°F
